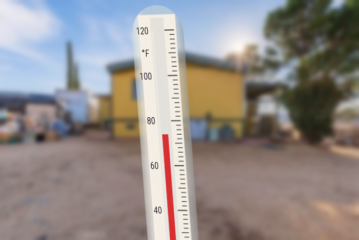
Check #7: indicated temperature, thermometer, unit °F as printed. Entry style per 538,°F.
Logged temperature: 74,°F
